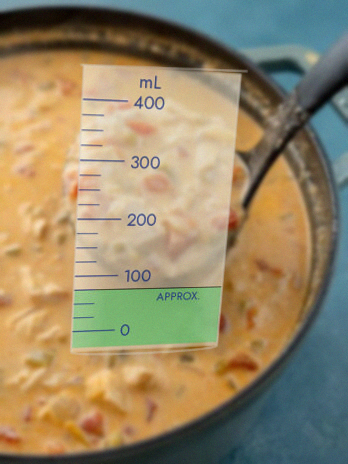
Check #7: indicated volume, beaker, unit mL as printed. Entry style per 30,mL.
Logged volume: 75,mL
